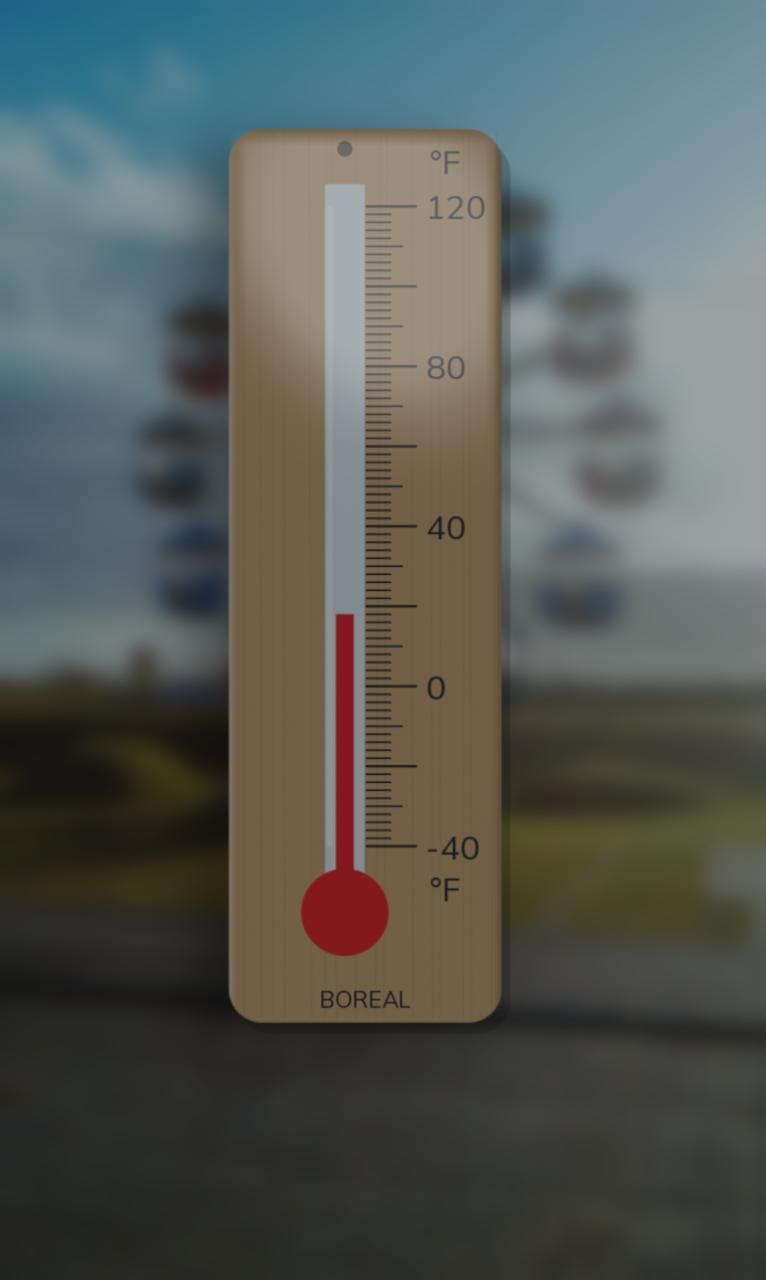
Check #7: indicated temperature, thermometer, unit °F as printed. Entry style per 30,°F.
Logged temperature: 18,°F
